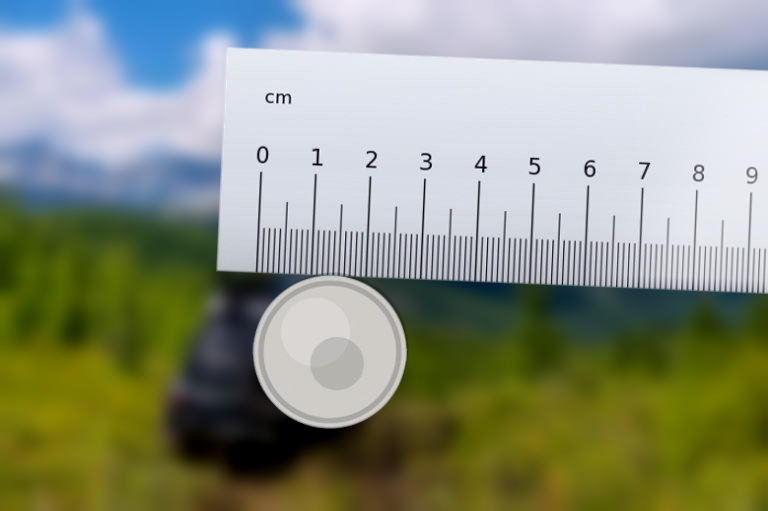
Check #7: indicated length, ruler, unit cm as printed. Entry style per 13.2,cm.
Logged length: 2.8,cm
